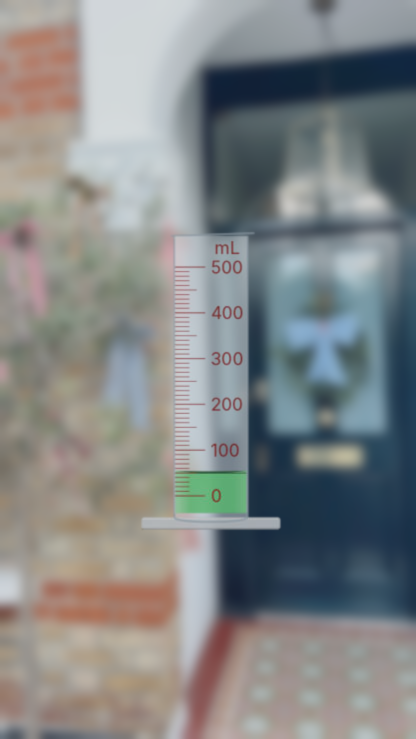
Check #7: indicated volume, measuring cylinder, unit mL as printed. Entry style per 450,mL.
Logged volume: 50,mL
